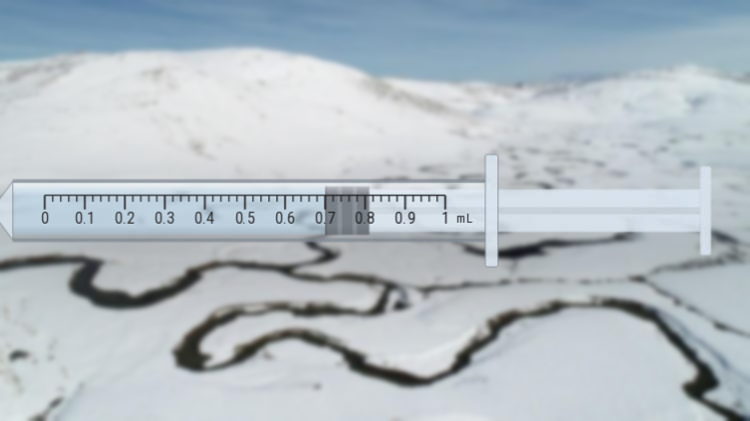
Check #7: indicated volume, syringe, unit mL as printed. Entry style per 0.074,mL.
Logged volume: 0.7,mL
